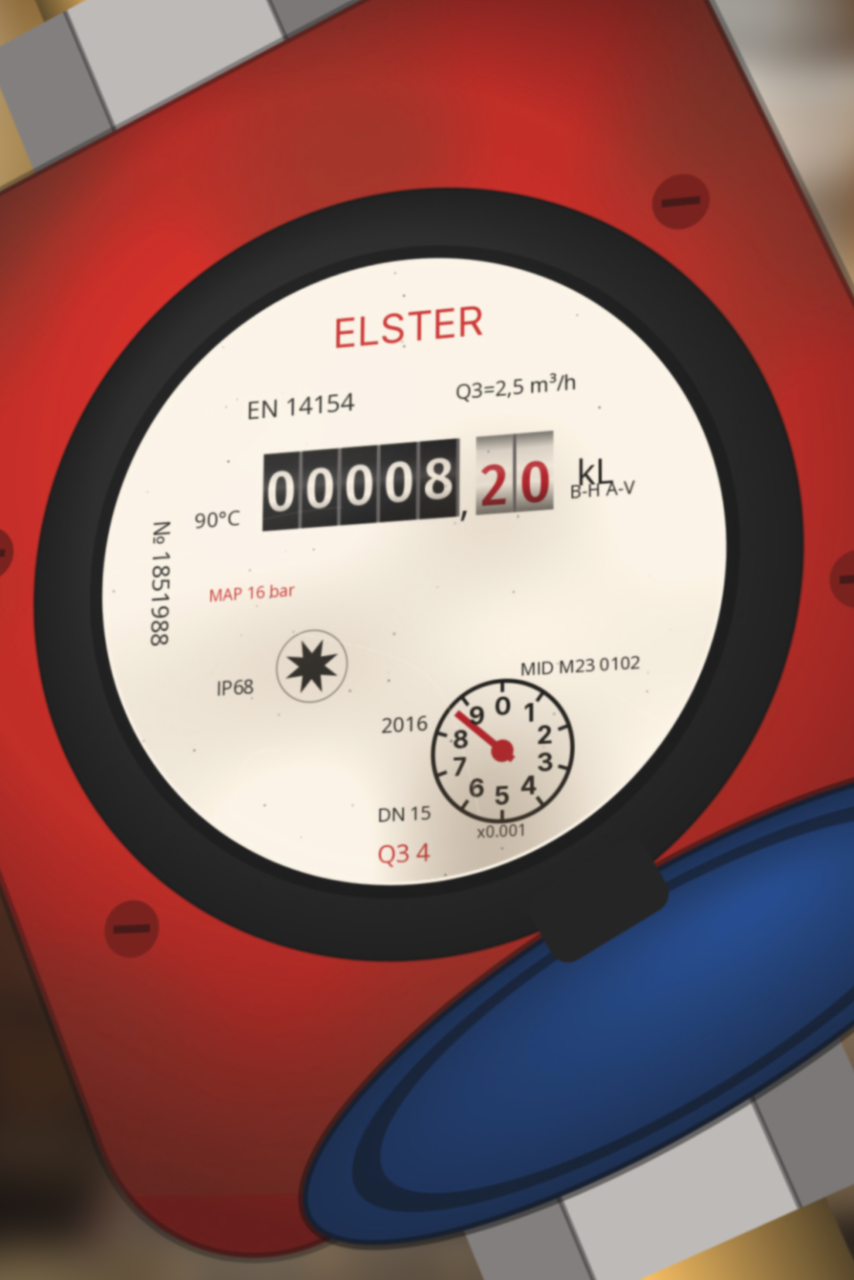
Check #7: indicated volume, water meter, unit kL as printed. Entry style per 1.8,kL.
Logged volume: 8.198,kL
